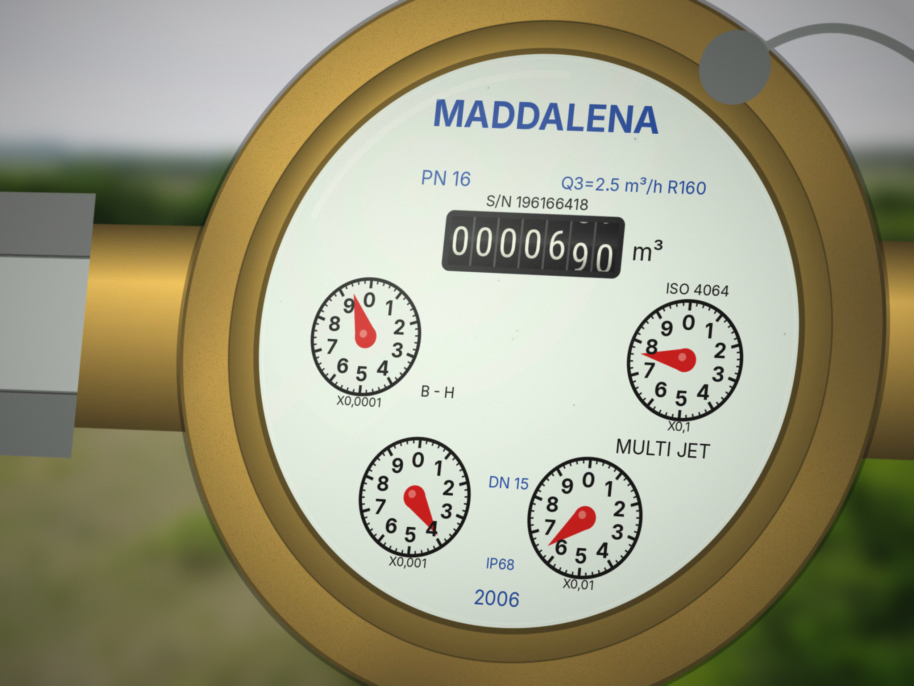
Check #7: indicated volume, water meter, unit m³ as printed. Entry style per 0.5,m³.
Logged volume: 689.7639,m³
